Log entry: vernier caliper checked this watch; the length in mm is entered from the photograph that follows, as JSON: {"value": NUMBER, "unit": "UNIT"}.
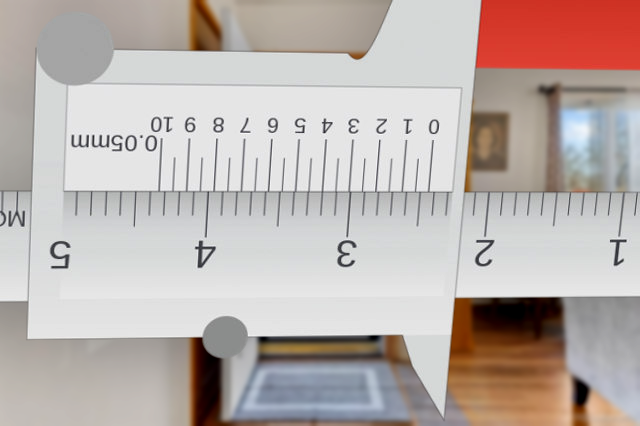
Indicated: {"value": 24.4, "unit": "mm"}
